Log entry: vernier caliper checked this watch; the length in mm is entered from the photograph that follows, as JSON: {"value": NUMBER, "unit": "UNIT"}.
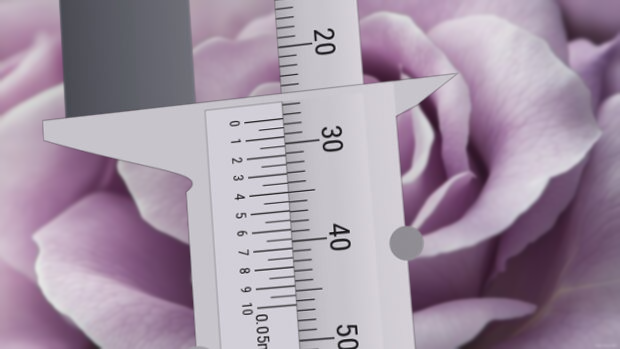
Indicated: {"value": 27.4, "unit": "mm"}
